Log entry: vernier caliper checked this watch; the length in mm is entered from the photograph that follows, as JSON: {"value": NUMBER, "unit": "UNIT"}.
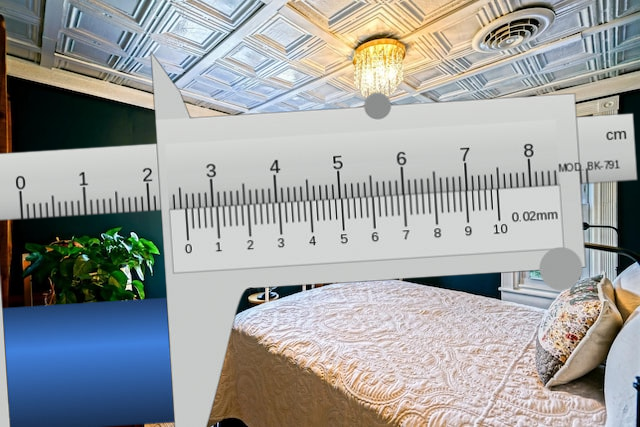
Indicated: {"value": 25.8, "unit": "mm"}
